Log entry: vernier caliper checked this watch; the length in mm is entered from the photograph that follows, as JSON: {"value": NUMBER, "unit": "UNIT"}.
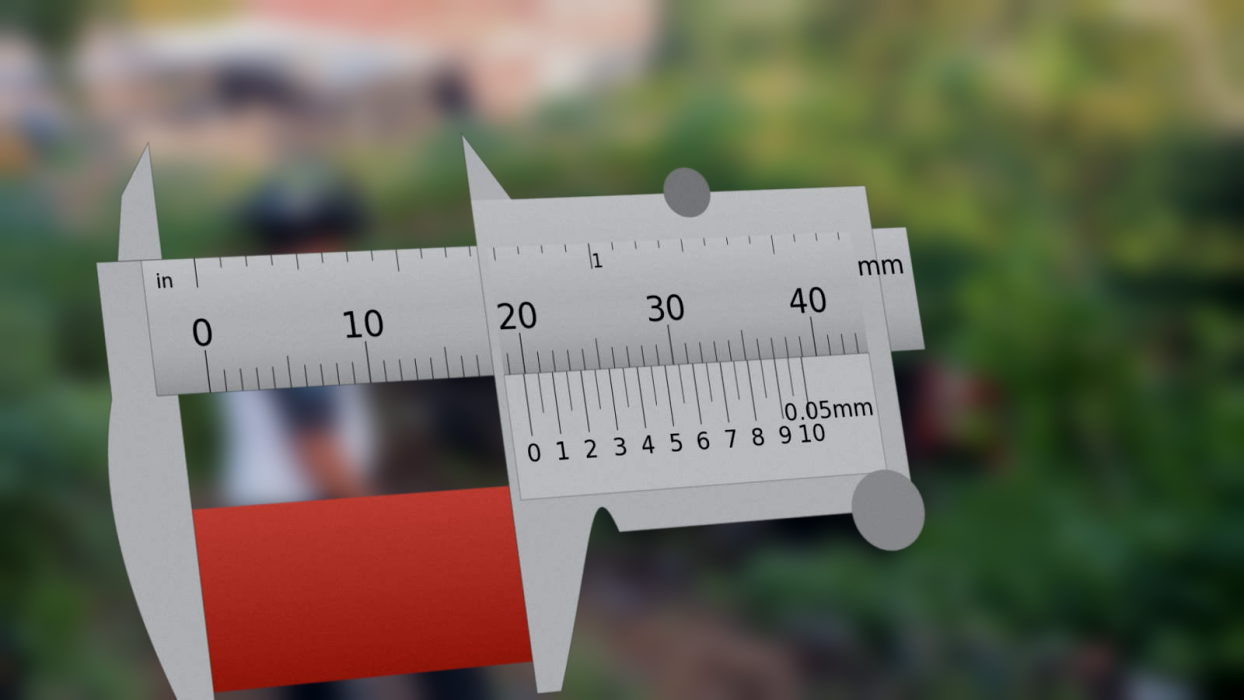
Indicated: {"value": 19.9, "unit": "mm"}
